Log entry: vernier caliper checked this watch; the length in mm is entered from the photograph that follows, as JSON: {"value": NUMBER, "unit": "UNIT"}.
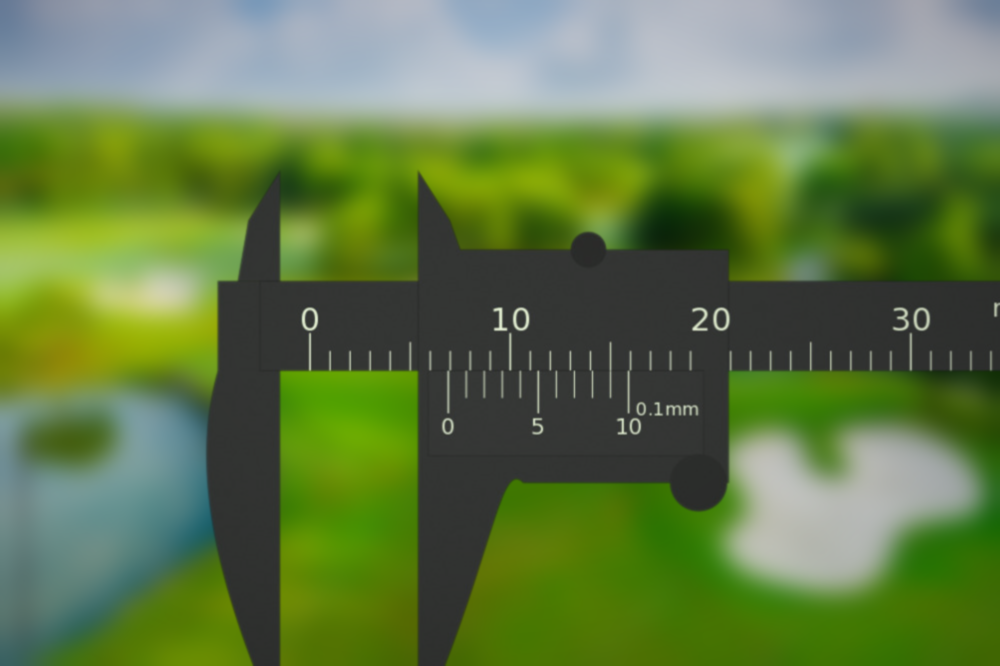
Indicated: {"value": 6.9, "unit": "mm"}
